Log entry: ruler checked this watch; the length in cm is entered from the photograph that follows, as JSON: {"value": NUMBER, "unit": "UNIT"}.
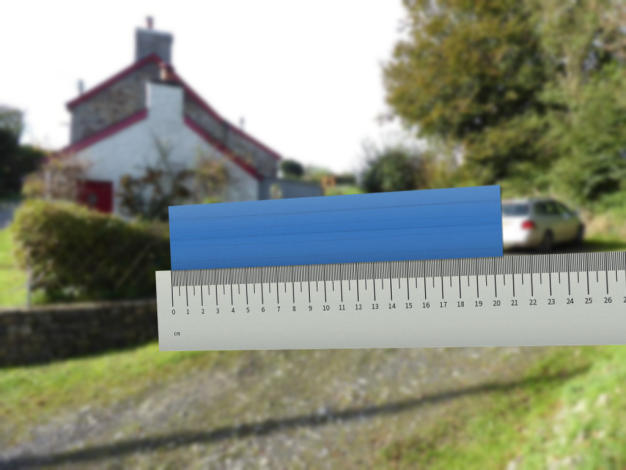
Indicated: {"value": 20.5, "unit": "cm"}
